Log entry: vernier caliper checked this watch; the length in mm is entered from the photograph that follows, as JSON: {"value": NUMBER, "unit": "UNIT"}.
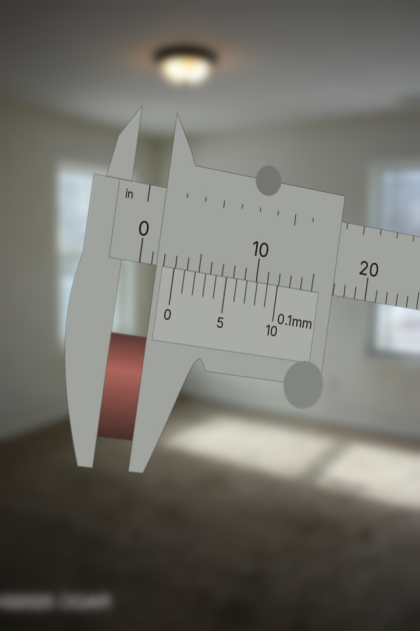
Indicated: {"value": 2.9, "unit": "mm"}
